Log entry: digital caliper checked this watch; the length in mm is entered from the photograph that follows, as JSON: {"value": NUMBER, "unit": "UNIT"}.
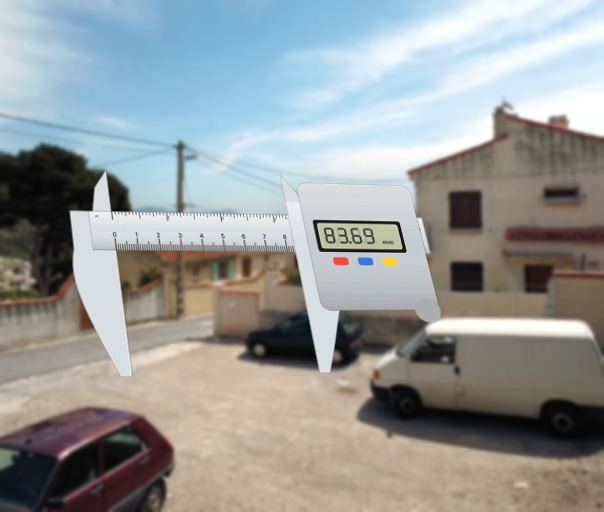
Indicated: {"value": 83.69, "unit": "mm"}
